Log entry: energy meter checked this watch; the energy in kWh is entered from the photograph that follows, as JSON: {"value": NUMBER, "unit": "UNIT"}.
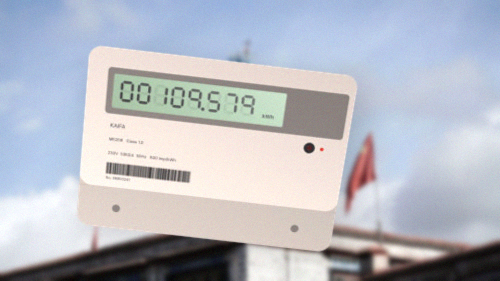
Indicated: {"value": 109.579, "unit": "kWh"}
